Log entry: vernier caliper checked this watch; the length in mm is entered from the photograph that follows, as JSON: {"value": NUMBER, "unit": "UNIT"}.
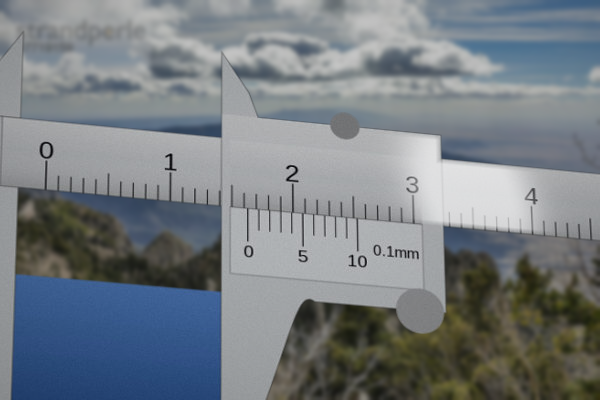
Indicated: {"value": 16.3, "unit": "mm"}
